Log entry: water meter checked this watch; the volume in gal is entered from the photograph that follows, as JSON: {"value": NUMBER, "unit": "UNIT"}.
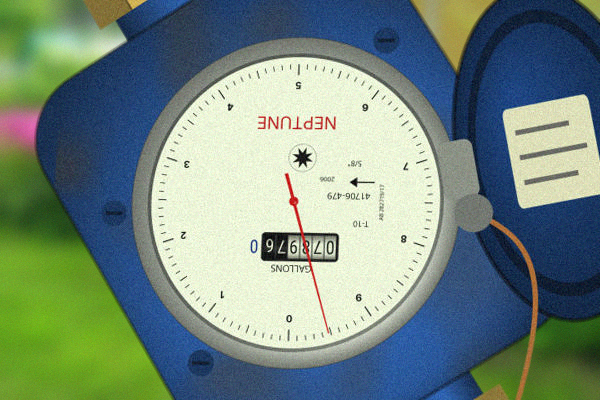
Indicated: {"value": 789759.5, "unit": "gal"}
